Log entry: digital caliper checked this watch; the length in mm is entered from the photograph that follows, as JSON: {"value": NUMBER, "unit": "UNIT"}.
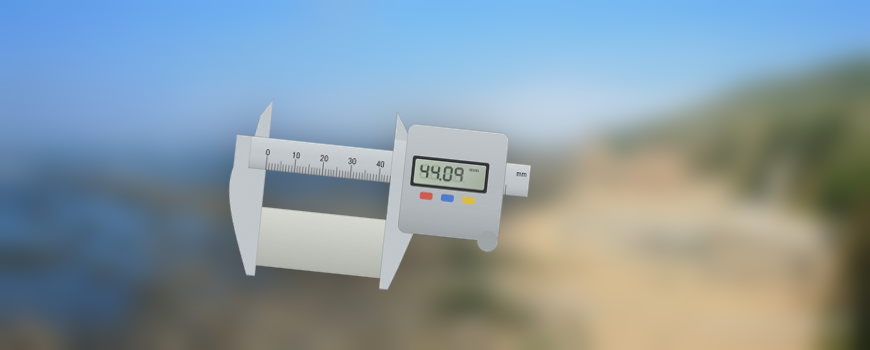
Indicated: {"value": 44.09, "unit": "mm"}
